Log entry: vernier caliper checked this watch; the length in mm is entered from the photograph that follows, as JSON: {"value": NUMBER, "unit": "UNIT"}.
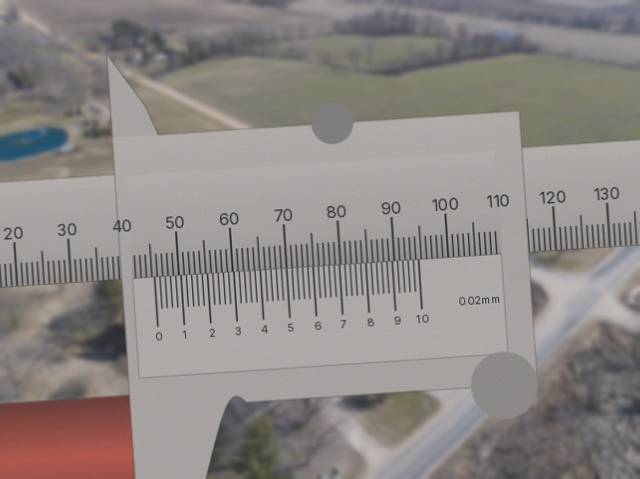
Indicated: {"value": 45.5, "unit": "mm"}
